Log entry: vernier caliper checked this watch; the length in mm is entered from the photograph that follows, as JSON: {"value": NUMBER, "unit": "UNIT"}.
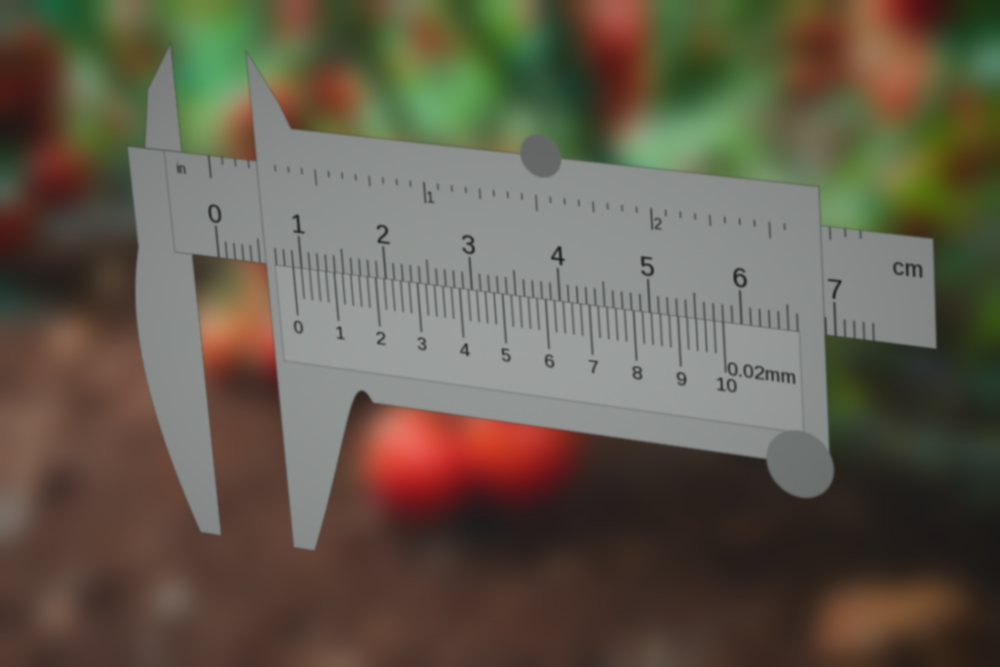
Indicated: {"value": 9.0, "unit": "mm"}
